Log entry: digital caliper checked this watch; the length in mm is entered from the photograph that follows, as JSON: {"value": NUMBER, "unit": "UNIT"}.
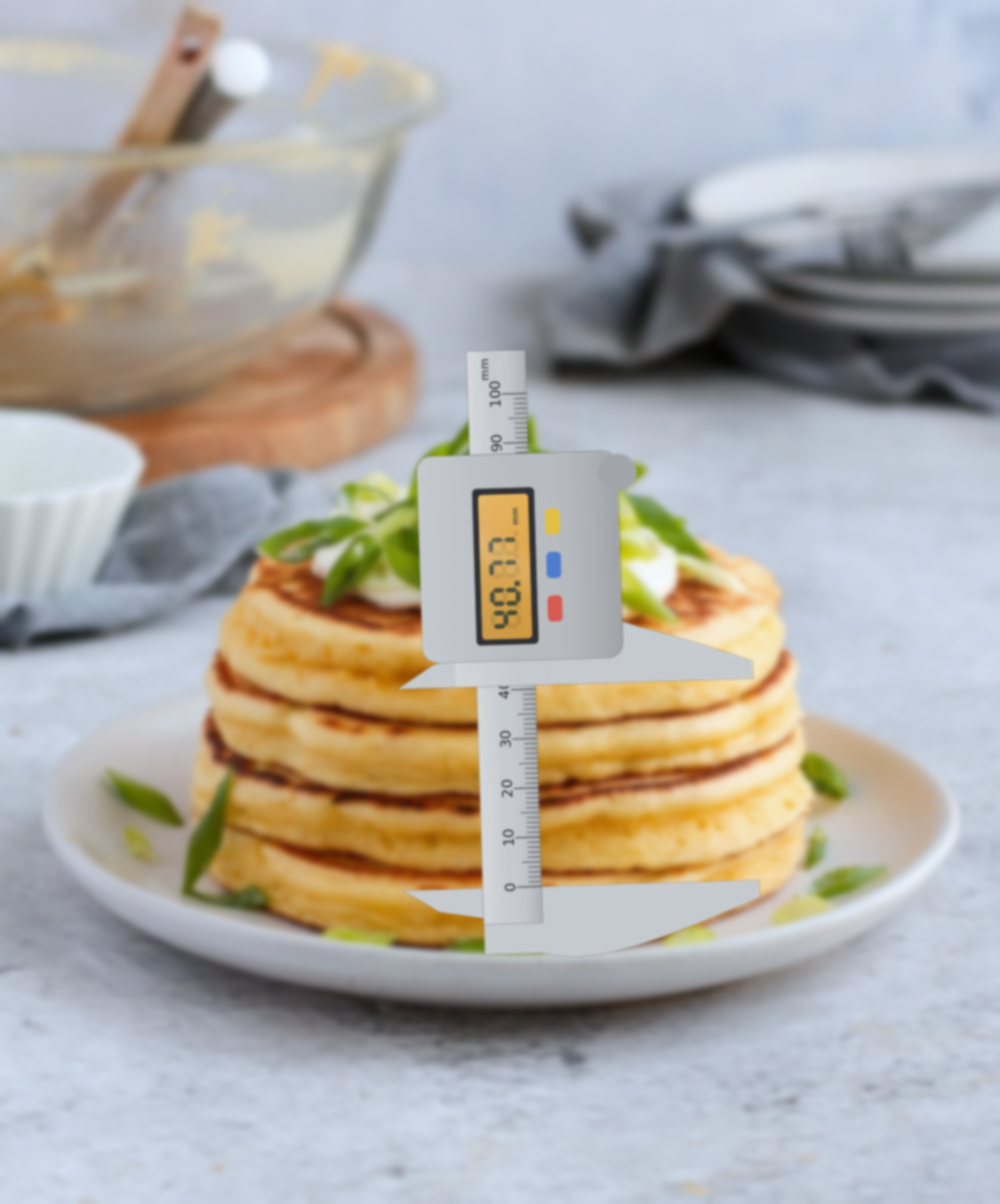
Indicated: {"value": 40.77, "unit": "mm"}
